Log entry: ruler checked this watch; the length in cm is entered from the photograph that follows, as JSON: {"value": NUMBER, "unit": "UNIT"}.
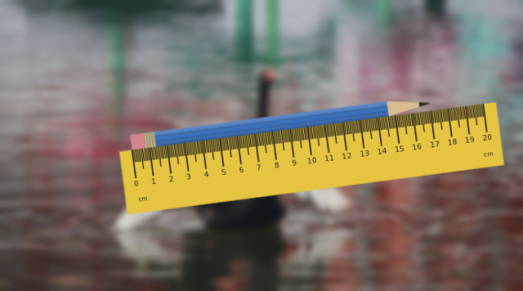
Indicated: {"value": 17, "unit": "cm"}
